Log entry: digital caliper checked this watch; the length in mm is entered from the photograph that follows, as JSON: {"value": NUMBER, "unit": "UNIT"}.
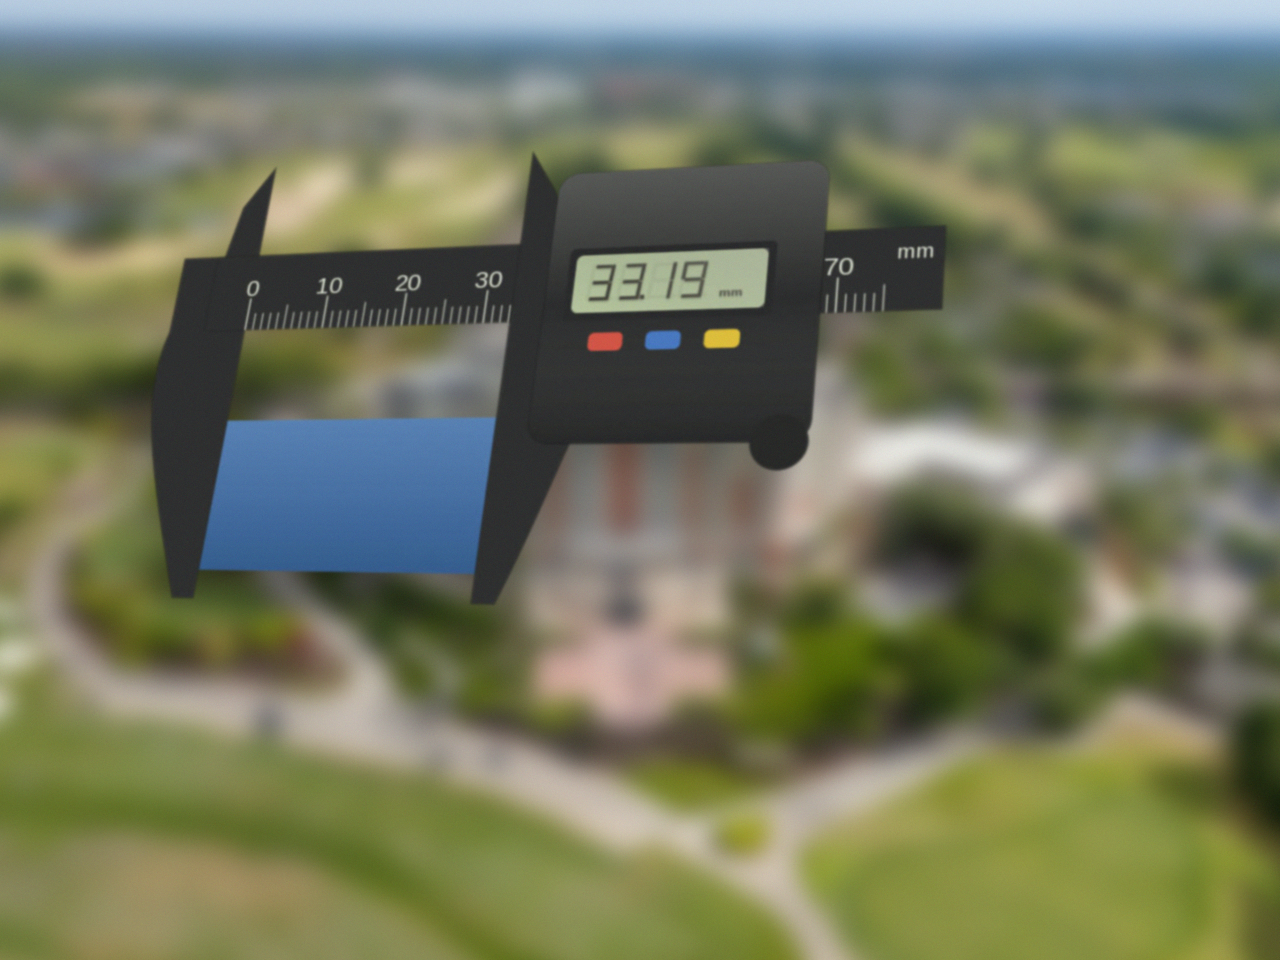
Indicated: {"value": 33.19, "unit": "mm"}
